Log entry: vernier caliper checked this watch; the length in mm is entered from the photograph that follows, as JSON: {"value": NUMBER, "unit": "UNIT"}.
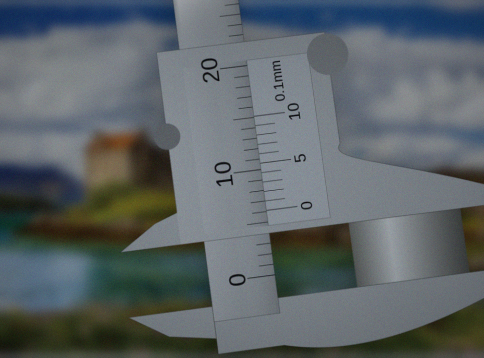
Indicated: {"value": 6.1, "unit": "mm"}
